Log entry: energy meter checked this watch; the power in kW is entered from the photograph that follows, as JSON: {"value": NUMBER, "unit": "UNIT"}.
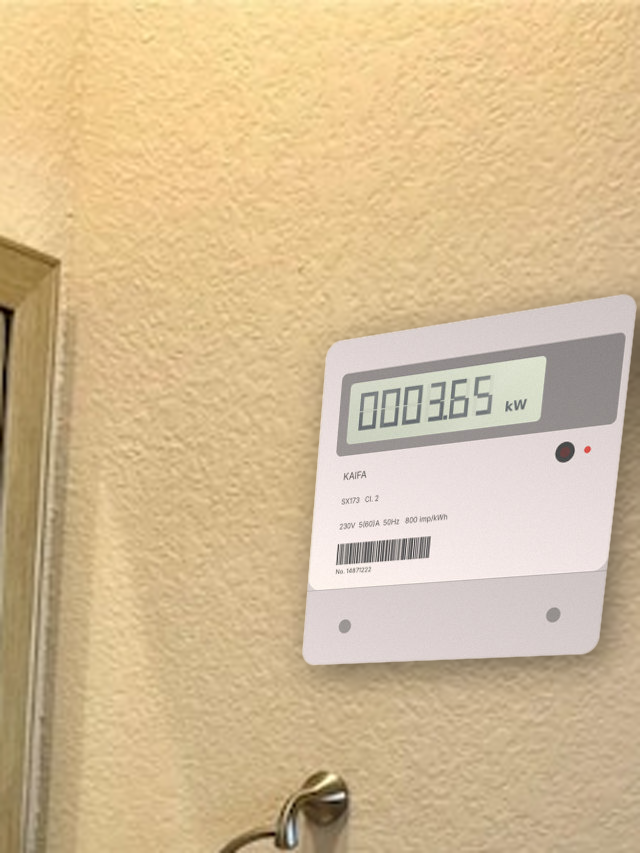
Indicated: {"value": 3.65, "unit": "kW"}
